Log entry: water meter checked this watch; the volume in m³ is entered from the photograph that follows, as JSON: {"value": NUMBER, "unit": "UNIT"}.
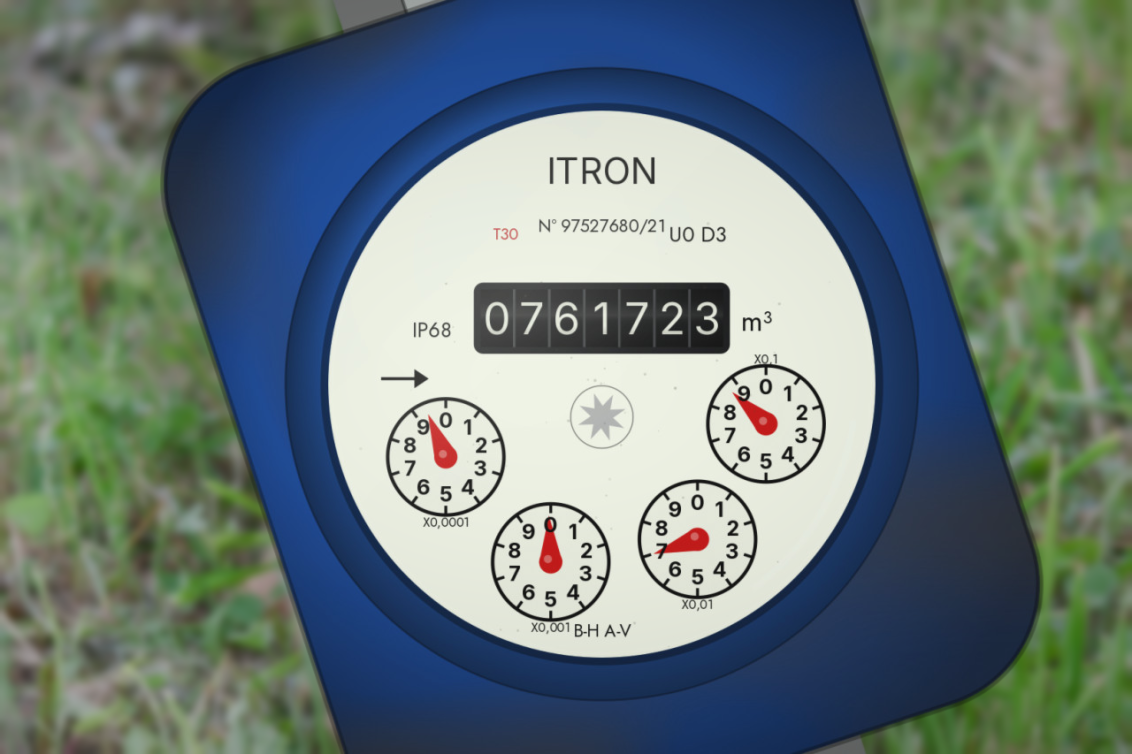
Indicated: {"value": 761723.8699, "unit": "m³"}
